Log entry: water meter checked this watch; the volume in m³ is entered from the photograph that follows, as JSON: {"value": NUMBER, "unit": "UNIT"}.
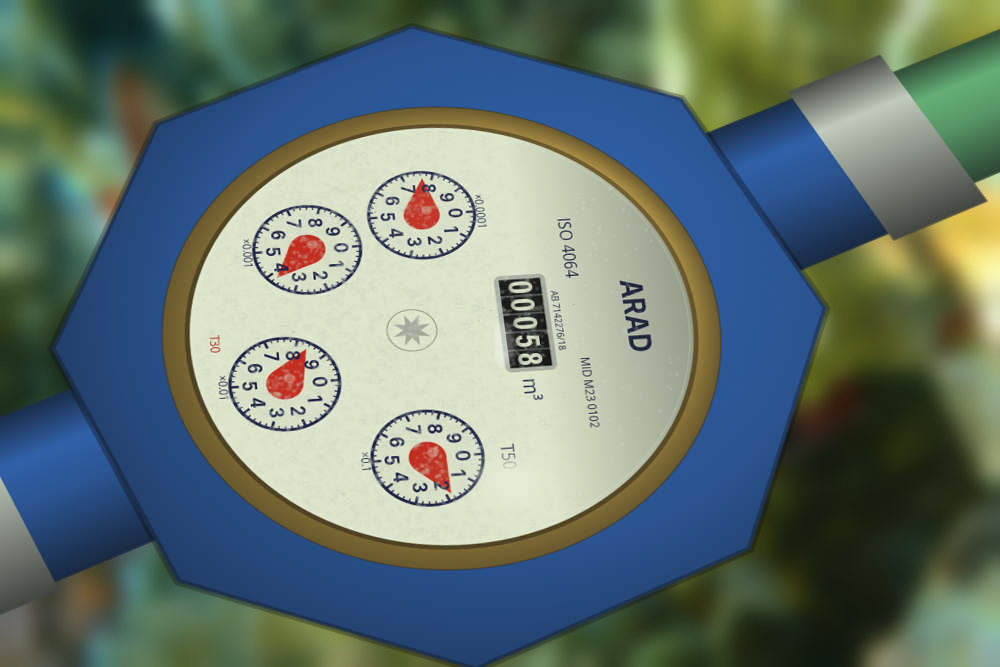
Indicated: {"value": 58.1837, "unit": "m³"}
